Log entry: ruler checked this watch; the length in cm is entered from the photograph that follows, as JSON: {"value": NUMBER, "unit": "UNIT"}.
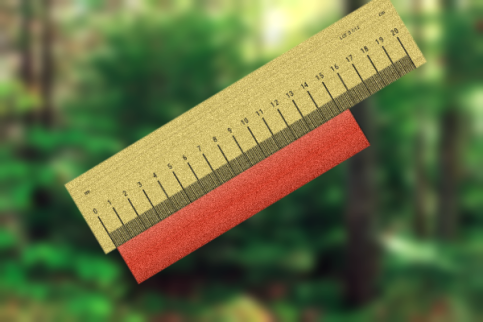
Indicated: {"value": 15.5, "unit": "cm"}
